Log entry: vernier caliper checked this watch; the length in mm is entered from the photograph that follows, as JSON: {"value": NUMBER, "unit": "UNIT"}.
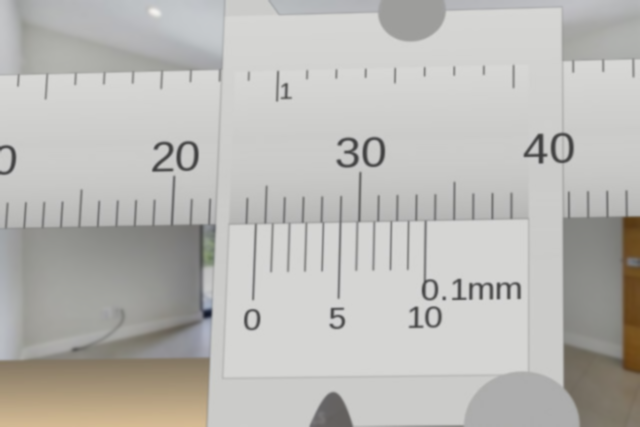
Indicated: {"value": 24.5, "unit": "mm"}
